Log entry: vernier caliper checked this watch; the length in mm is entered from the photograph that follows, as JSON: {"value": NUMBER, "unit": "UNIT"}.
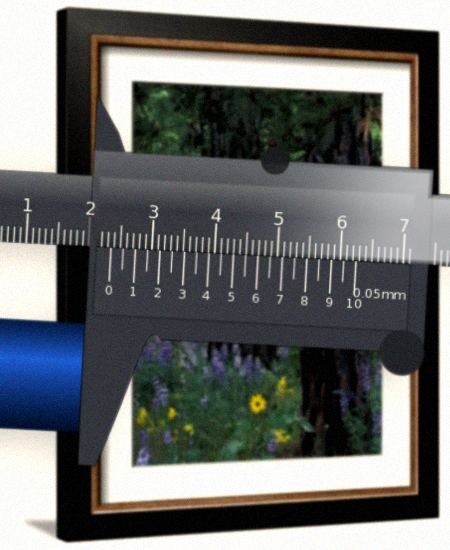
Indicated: {"value": 23.5, "unit": "mm"}
